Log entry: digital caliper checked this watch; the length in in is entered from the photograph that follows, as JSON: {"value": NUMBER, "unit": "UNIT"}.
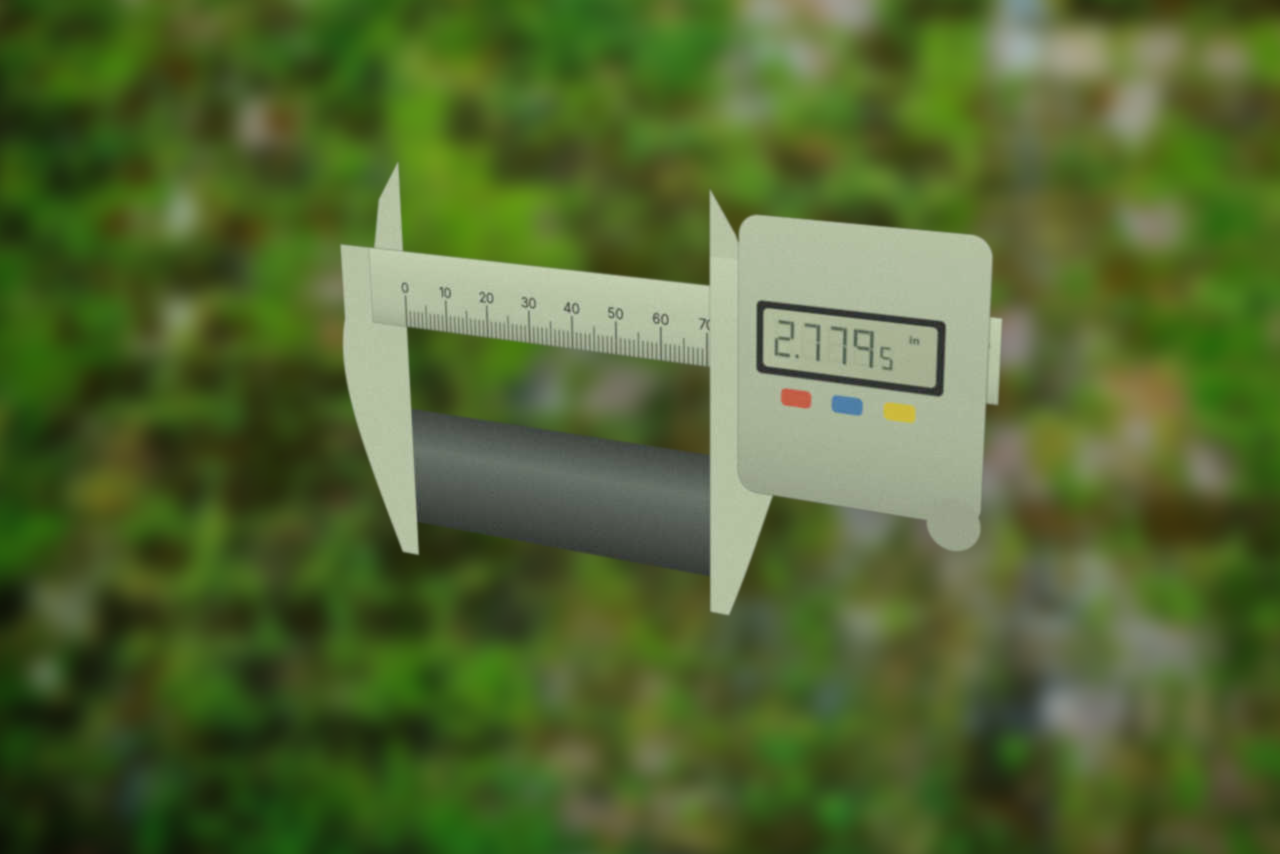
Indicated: {"value": 2.7795, "unit": "in"}
